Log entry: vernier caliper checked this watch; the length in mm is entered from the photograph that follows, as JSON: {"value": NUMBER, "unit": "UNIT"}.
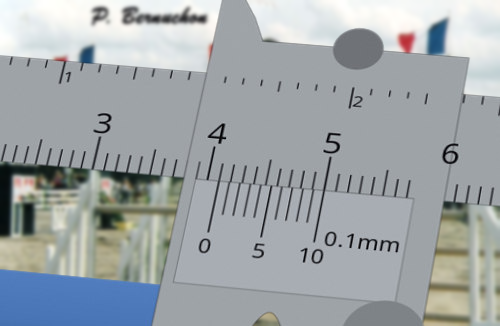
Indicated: {"value": 41.0, "unit": "mm"}
